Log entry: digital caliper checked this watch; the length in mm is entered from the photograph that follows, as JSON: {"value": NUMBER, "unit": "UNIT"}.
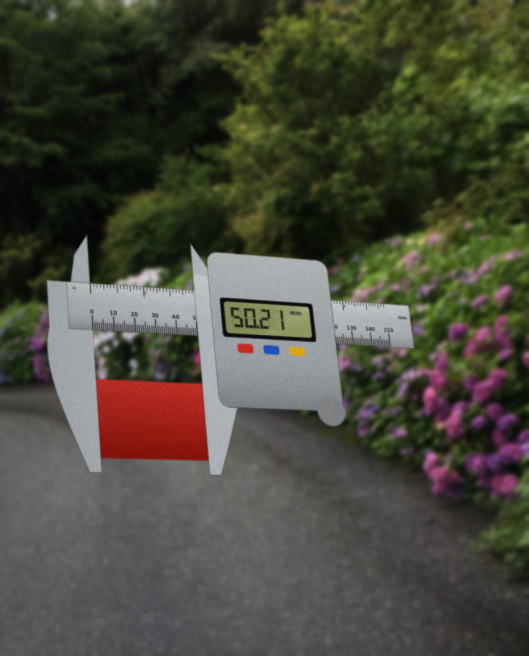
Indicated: {"value": 50.21, "unit": "mm"}
